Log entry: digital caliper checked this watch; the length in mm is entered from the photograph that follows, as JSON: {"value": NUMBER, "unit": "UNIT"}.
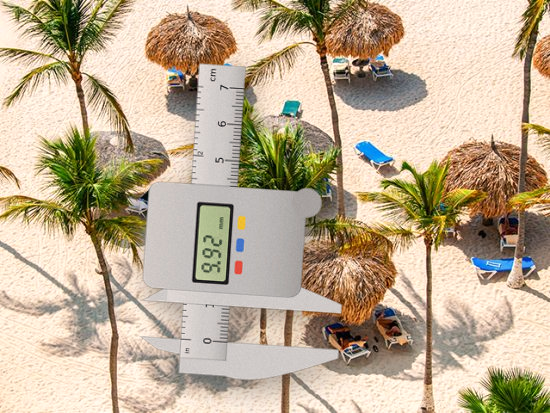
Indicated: {"value": 9.92, "unit": "mm"}
